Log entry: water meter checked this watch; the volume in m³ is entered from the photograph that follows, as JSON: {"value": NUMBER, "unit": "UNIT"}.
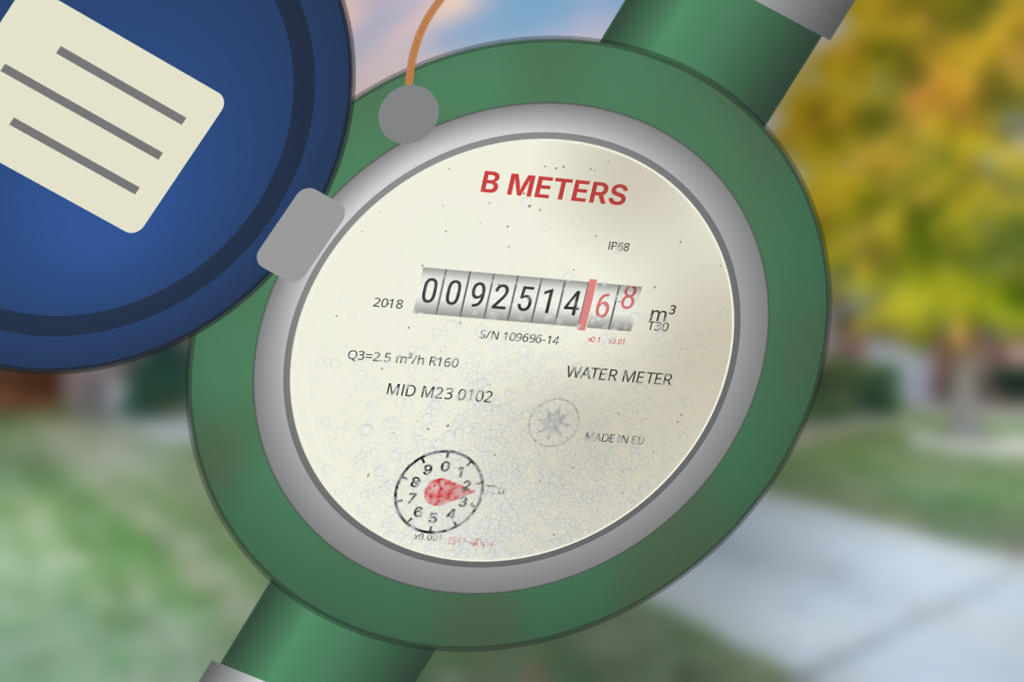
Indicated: {"value": 92514.682, "unit": "m³"}
